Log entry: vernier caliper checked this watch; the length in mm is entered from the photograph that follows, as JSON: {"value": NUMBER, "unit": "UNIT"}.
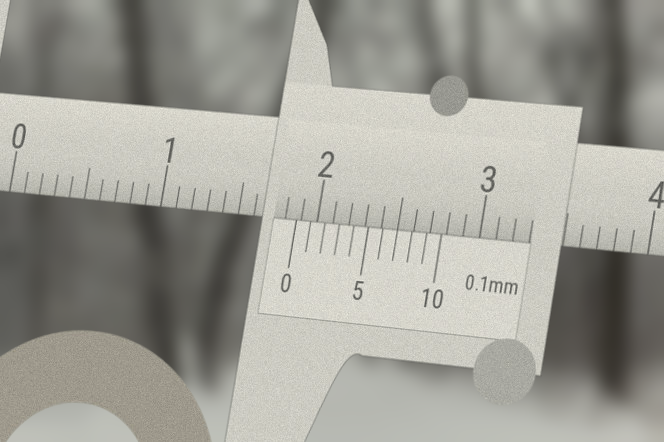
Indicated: {"value": 18.7, "unit": "mm"}
